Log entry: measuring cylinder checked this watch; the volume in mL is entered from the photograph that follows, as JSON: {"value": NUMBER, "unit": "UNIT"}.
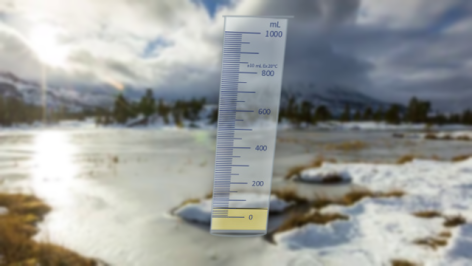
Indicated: {"value": 50, "unit": "mL"}
